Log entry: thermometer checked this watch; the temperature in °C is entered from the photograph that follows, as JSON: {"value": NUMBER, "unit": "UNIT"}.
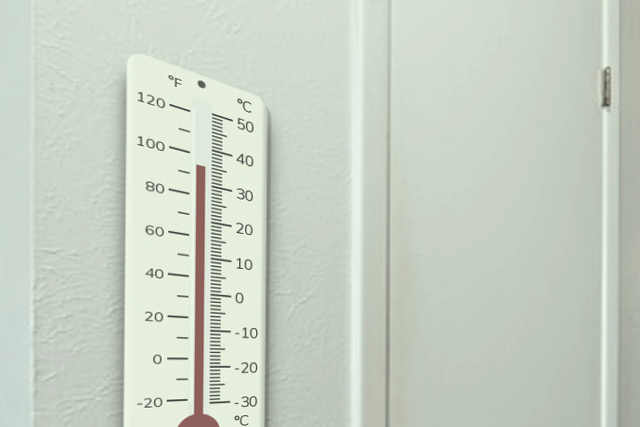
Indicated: {"value": 35, "unit": "°C"}
